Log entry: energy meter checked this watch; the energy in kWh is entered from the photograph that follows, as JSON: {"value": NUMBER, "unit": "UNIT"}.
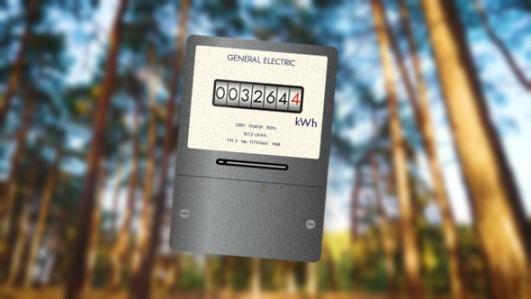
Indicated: {"value": 3264.4, "unit": "kWh"}
